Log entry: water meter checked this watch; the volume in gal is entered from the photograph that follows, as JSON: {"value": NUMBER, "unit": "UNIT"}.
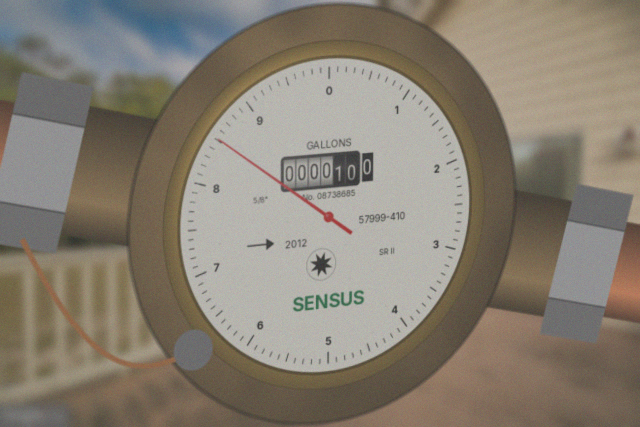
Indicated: {"value": 98.5, "unit": "gal"}
